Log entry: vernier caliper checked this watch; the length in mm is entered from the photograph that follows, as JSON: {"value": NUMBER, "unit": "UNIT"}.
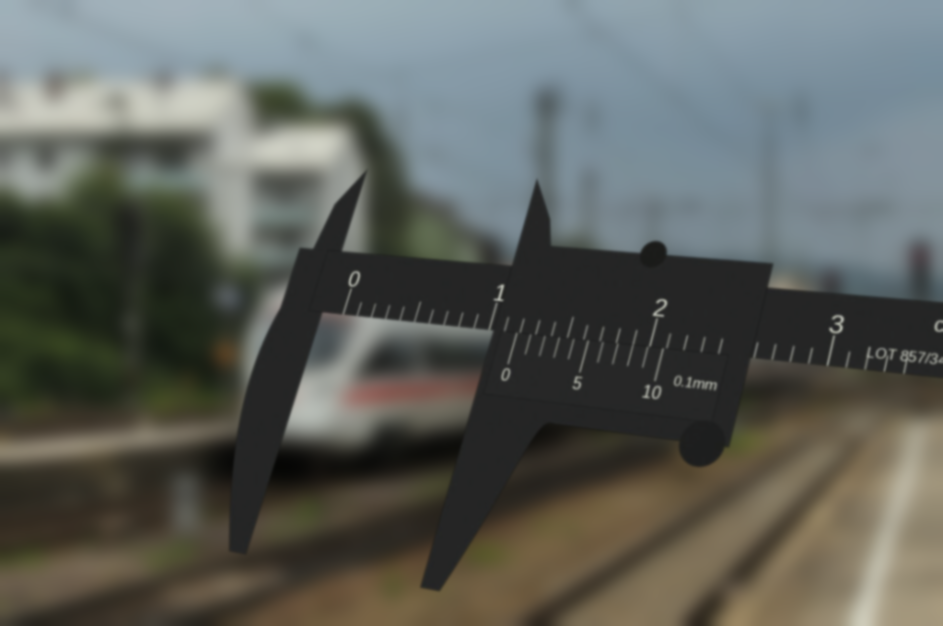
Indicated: {"value": 11.8, "unit": "mm"}
